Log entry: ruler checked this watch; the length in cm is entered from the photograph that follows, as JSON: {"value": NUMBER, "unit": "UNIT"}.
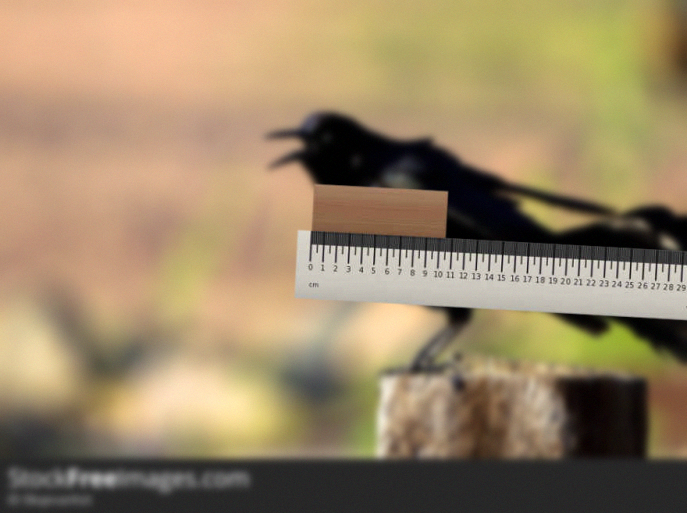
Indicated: {"value": 10.5, "unit": "cm"}
